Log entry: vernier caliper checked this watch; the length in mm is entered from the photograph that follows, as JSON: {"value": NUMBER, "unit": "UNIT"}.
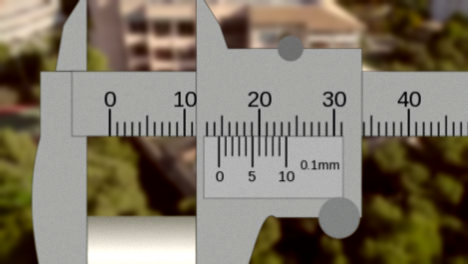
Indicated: {"value": 14.6, "unit": "mm"}
